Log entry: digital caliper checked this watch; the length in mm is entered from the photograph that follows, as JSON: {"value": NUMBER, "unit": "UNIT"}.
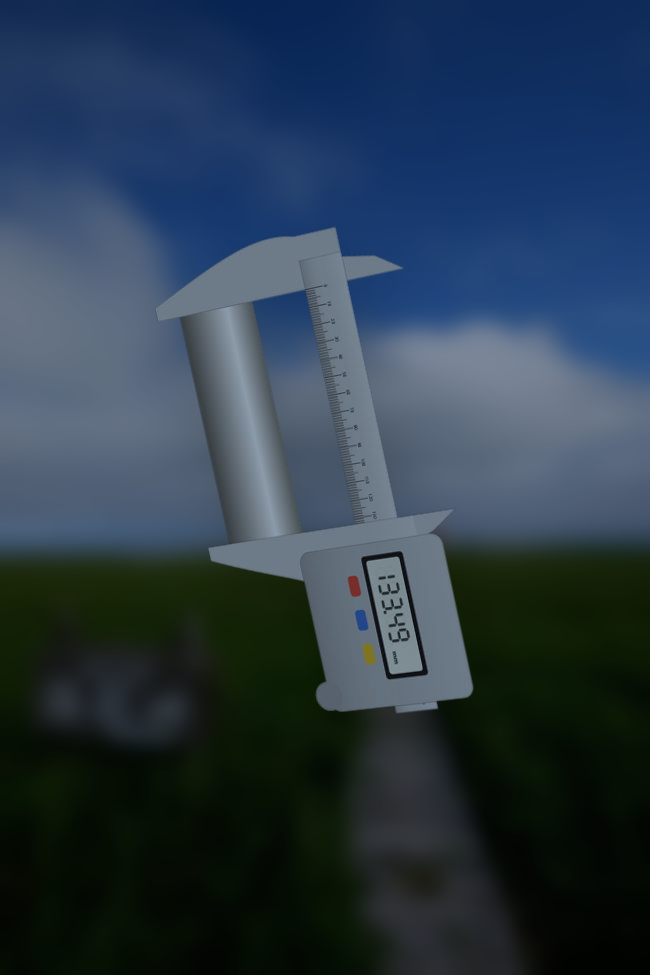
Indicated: {"value": 133.49, "unit": "mm"}
